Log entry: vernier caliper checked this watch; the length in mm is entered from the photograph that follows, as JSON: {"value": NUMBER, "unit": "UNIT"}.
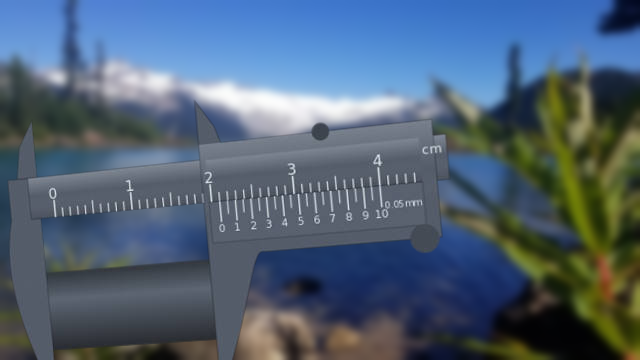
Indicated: {"value": 21.0, "unit": "mm"}
